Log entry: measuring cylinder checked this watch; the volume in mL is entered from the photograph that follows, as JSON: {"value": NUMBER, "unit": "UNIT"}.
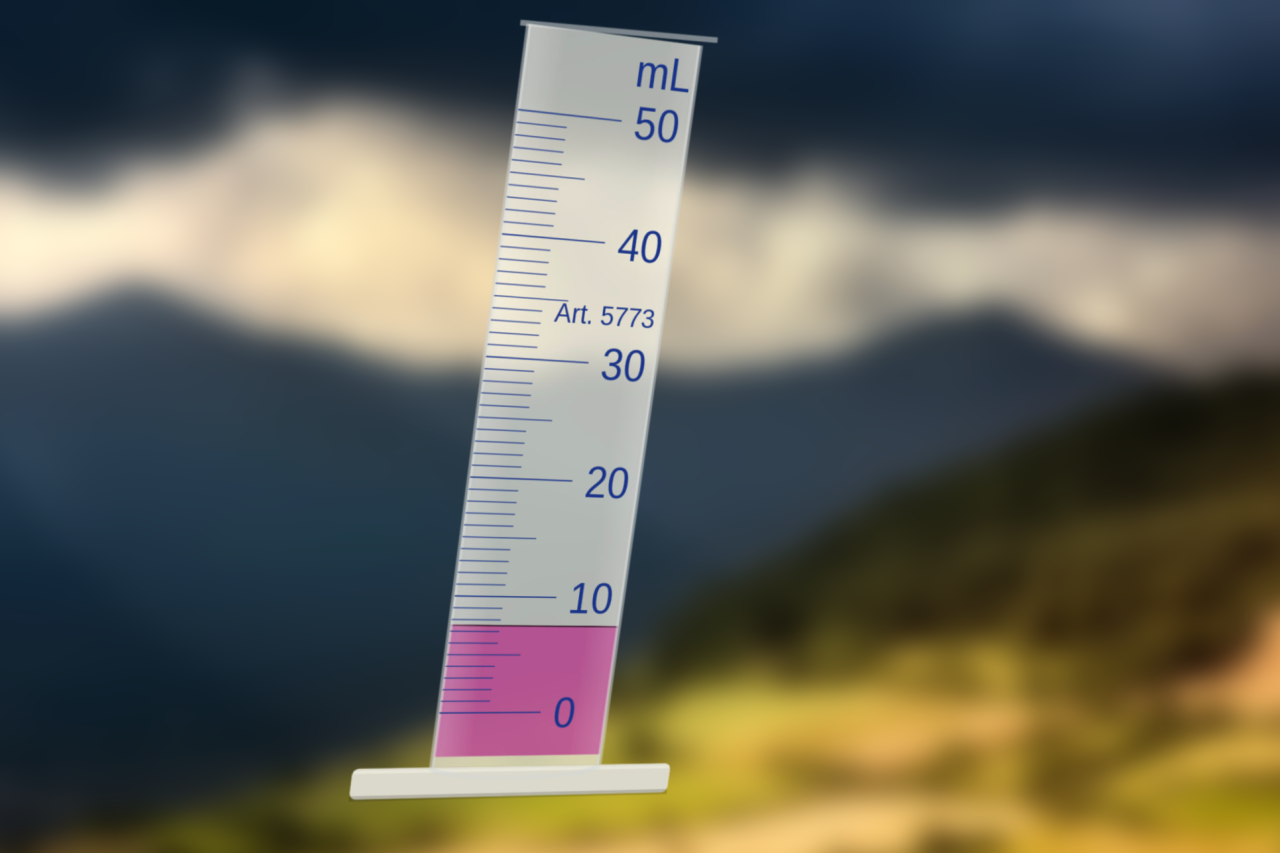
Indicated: {"value": 7.5, "unit": "mL"}
